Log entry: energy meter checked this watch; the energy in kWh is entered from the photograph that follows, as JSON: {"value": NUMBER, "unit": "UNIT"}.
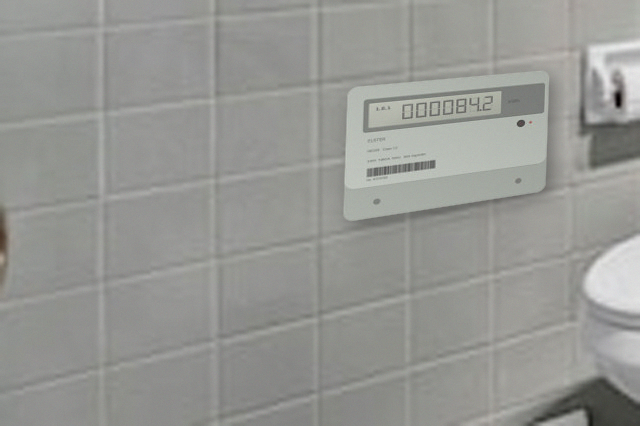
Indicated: {"value": 84.2, "unit": "kWh"}
